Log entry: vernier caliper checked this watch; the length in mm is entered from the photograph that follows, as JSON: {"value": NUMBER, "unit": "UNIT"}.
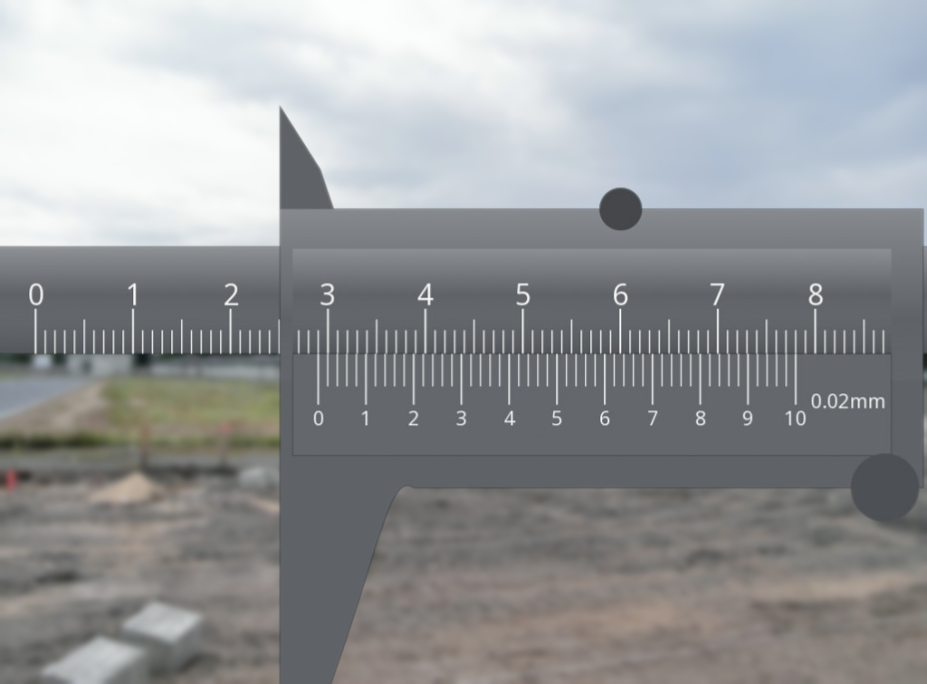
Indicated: {"value": 29.0, "unit": "mm"}
